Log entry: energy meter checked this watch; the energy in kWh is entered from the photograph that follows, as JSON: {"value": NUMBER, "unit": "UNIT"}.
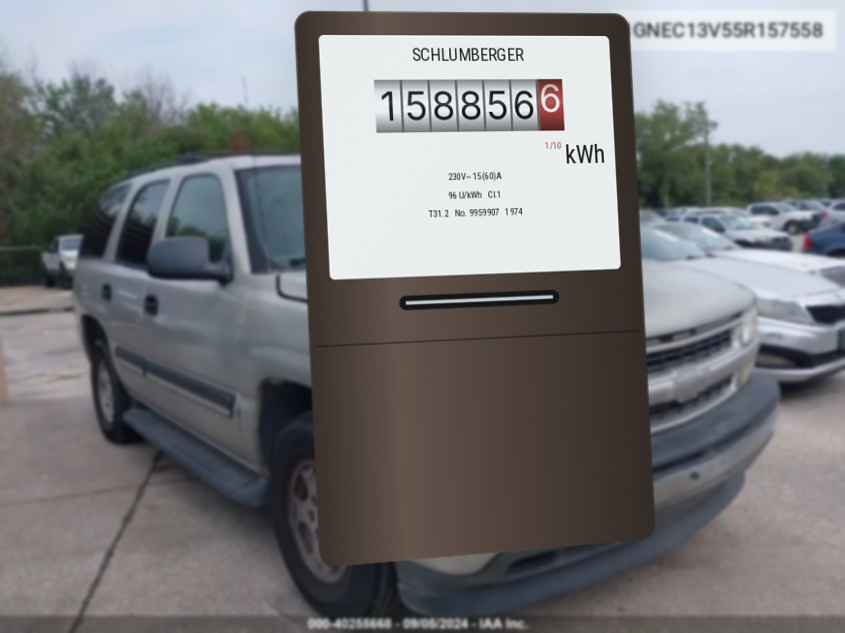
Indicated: {"value": 158856.6, "unit": "kWh"}
